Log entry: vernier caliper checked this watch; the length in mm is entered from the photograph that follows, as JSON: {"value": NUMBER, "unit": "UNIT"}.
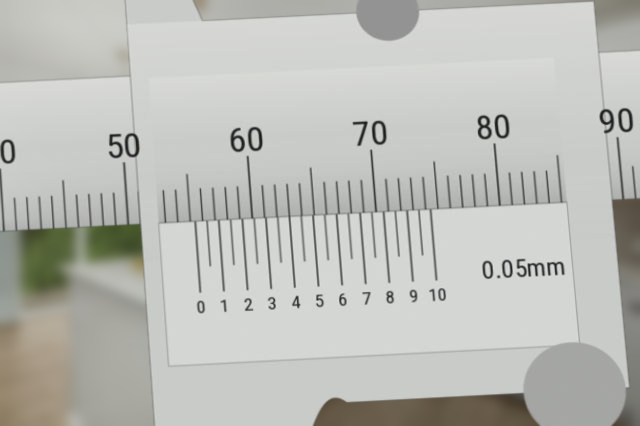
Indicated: {"value": 55.4, "unit": "mm"}
